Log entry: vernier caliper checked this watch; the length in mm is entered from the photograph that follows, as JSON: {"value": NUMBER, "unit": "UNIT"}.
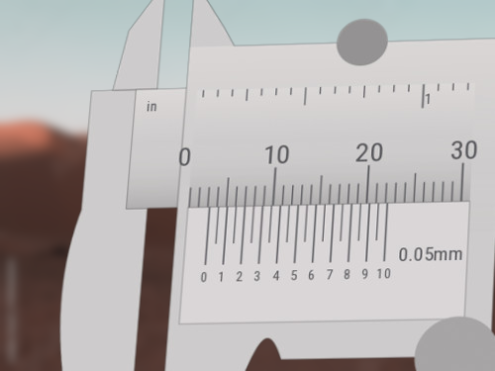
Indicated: {"value": 3.2, "unit": "mm"}
